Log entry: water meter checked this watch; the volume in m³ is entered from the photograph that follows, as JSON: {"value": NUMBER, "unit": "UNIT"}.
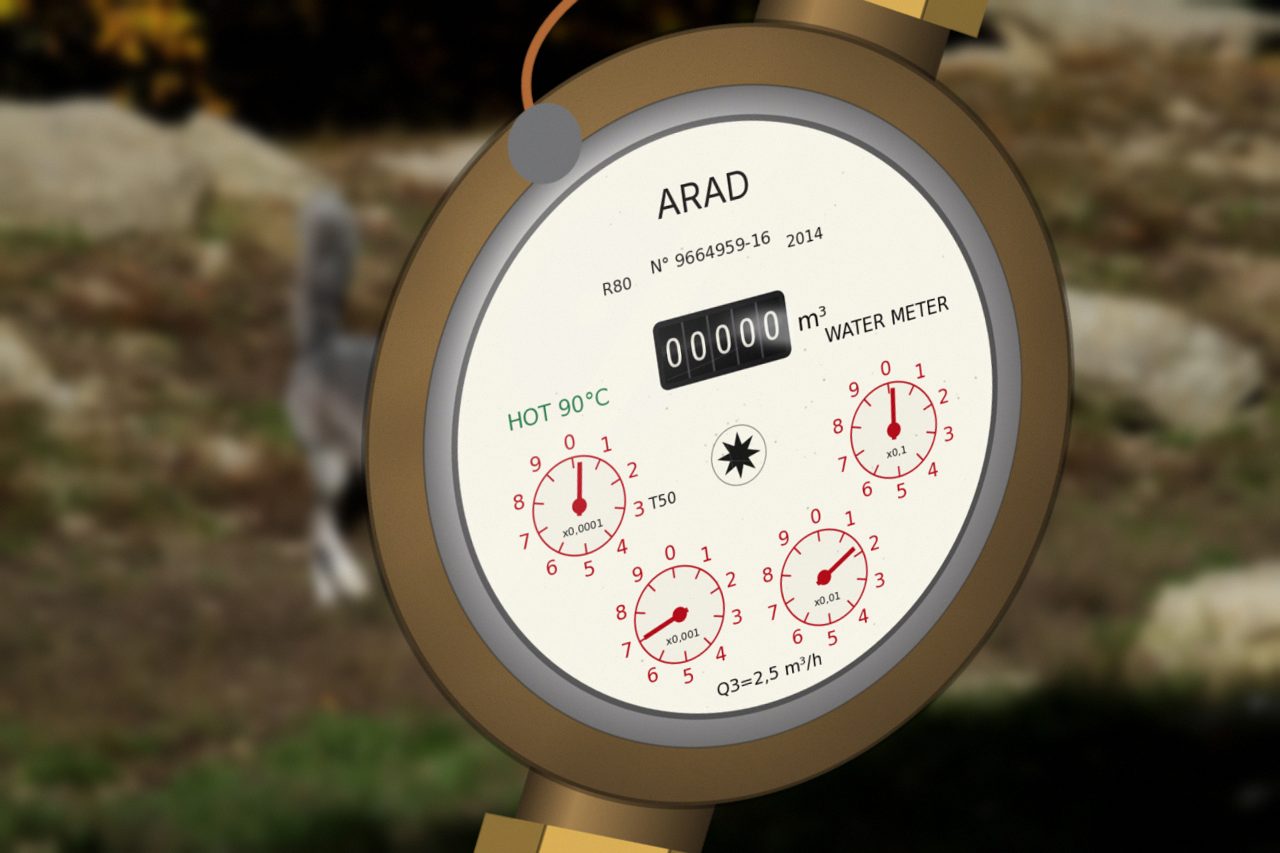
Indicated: {"value": 0.0170, "unit": "m³"}
